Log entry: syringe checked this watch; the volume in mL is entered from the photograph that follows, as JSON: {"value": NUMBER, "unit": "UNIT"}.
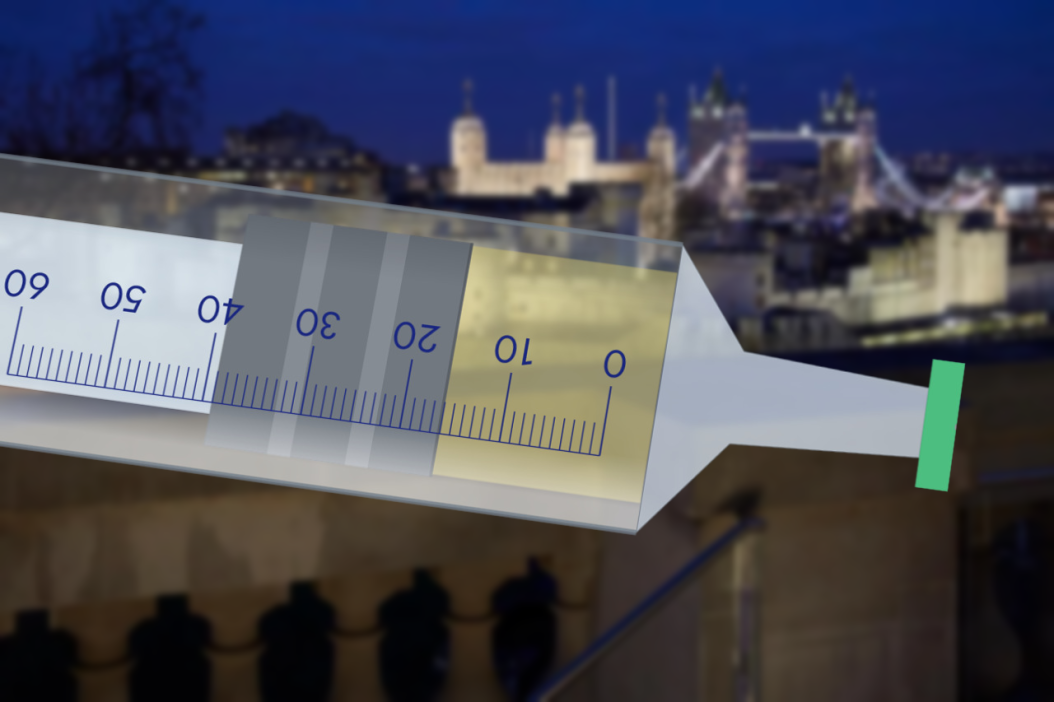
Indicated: {"value": 16, "unit": "mL"}
